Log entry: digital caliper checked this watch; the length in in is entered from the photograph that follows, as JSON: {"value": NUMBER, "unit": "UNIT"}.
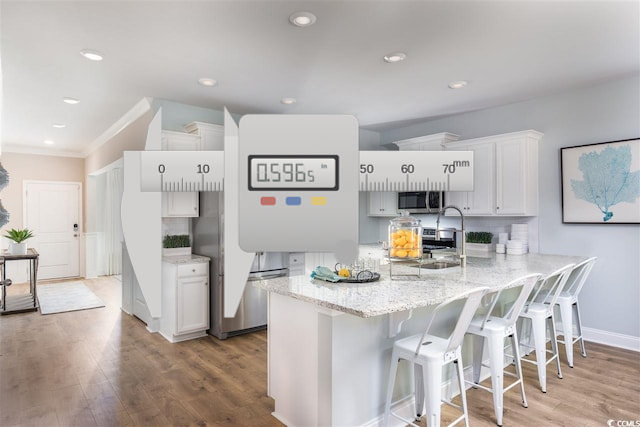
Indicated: {"value": 0.5965, "unit": "in"}
